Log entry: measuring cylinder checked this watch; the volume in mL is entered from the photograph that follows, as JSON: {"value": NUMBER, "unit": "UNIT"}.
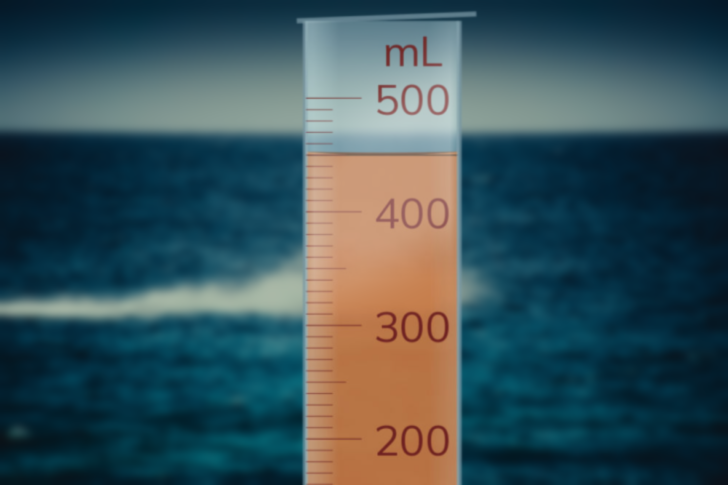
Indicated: {"value": 450, "unit": "mL"}
